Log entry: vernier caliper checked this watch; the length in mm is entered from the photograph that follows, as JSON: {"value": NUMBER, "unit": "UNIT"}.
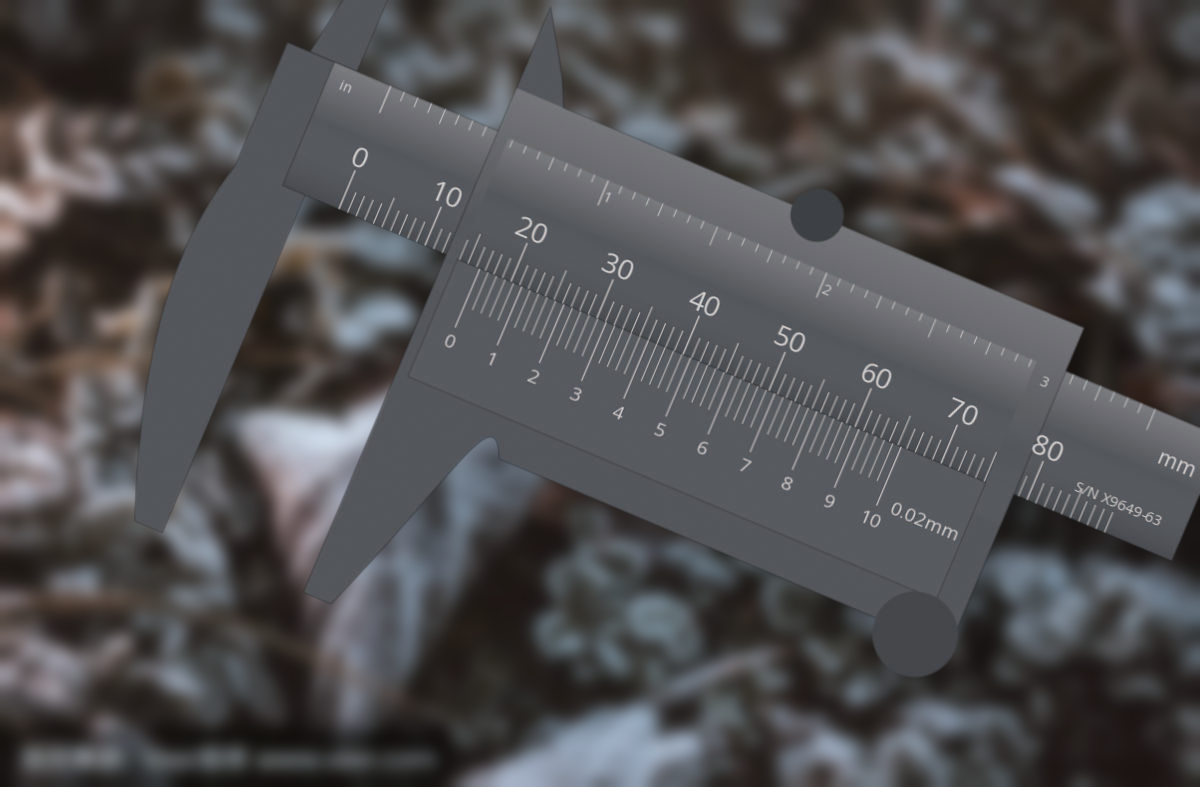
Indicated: {"value": 16.4, "unit": "mm"}
